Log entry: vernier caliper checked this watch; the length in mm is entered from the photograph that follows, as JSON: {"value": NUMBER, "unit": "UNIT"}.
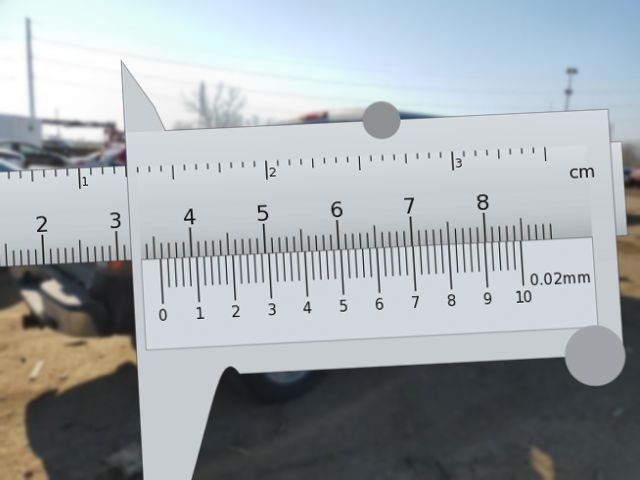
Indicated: {"value": 35.8, "unit": "mm"}
